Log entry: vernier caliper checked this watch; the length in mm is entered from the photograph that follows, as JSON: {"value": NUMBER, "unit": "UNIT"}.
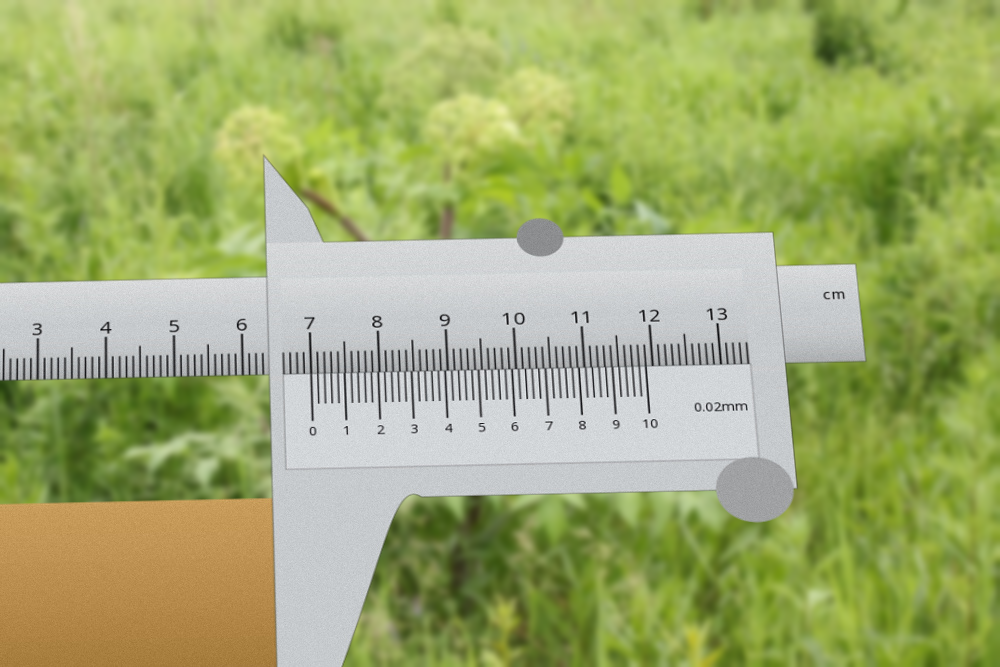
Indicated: {"value": 70.0, "unit": "mm"}
